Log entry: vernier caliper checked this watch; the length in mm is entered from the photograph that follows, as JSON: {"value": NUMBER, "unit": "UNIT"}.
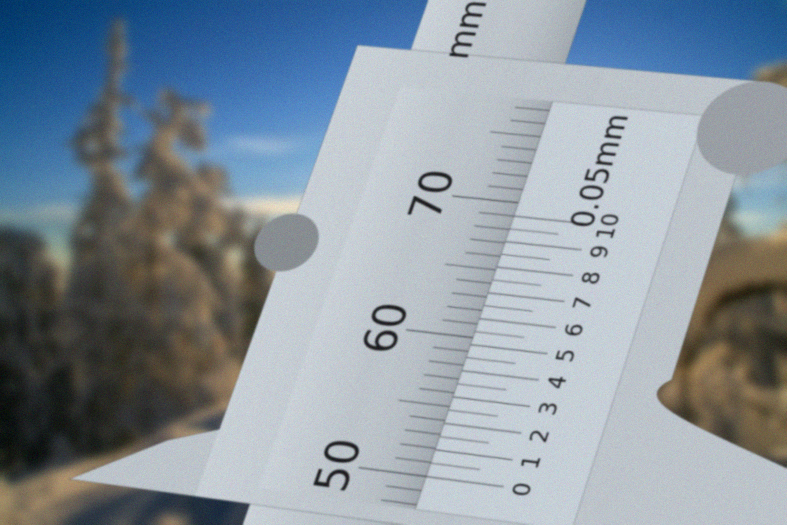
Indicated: {"value": 50.0, "unit": "mm"}
